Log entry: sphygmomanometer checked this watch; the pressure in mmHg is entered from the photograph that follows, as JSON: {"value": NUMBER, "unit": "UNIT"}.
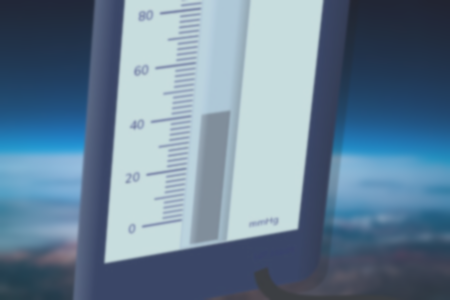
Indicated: {"value": 40, "unit": "mmHg"}
